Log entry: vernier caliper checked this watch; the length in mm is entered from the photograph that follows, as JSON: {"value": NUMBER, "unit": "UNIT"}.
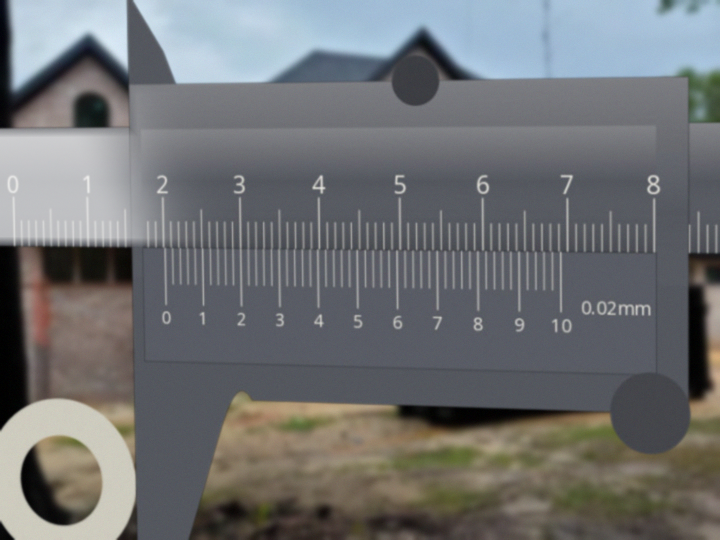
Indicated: {"value": 20.2, "unit": "mm"}
